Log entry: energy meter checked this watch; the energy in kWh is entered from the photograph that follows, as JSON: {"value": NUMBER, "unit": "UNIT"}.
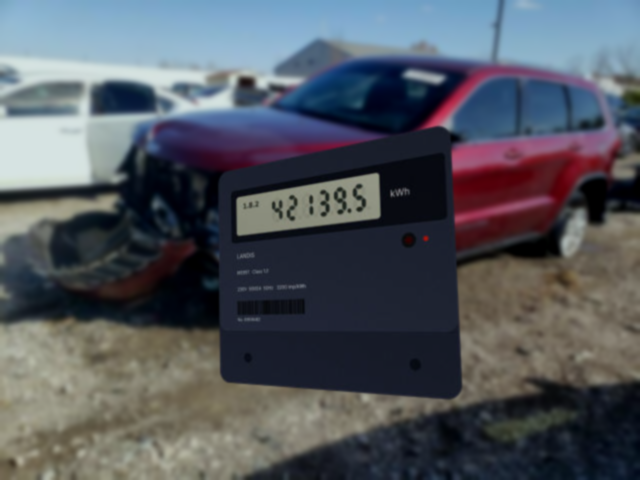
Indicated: {"value": 42139.5, "unit": "kWh"}
